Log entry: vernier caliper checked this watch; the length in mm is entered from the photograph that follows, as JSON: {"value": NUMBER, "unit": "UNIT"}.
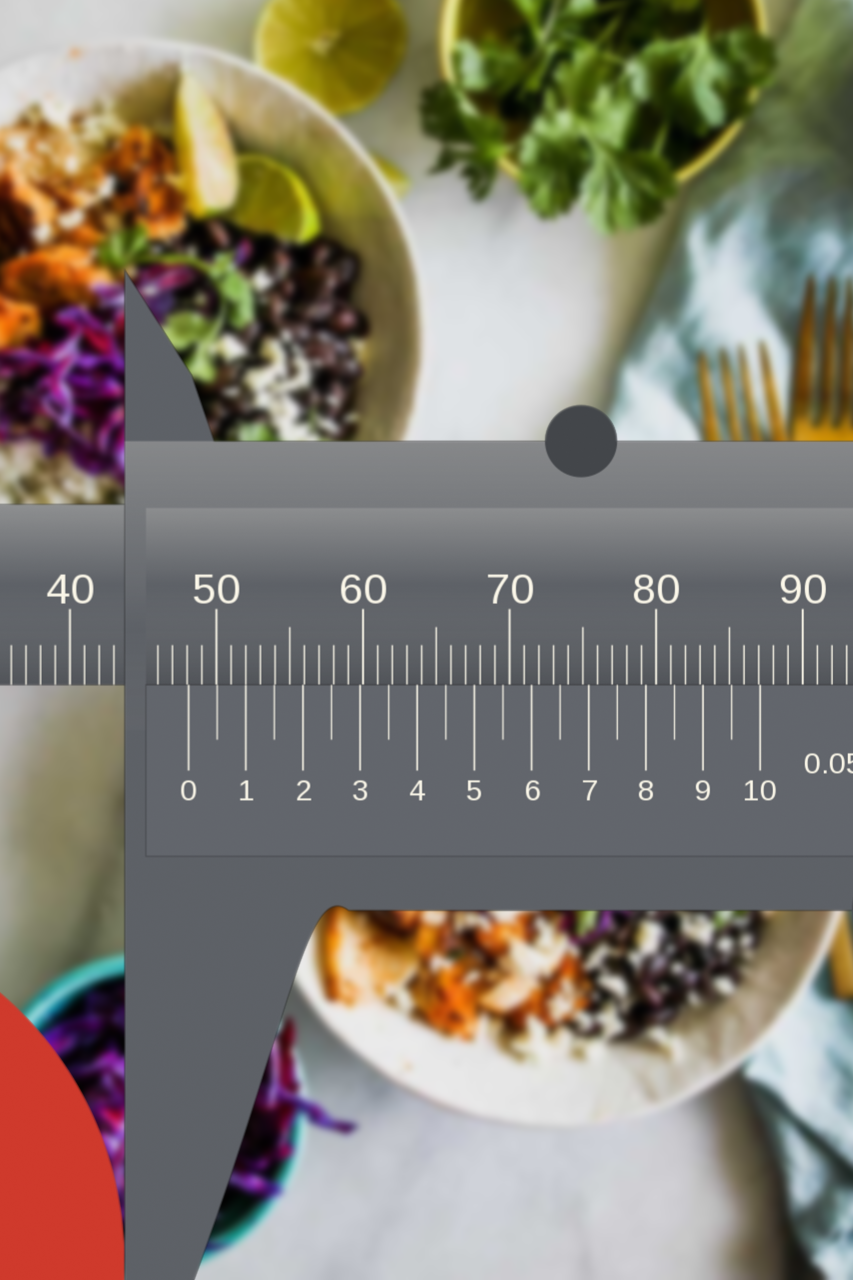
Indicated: {"value": 48.1, "unit": "mm"}
